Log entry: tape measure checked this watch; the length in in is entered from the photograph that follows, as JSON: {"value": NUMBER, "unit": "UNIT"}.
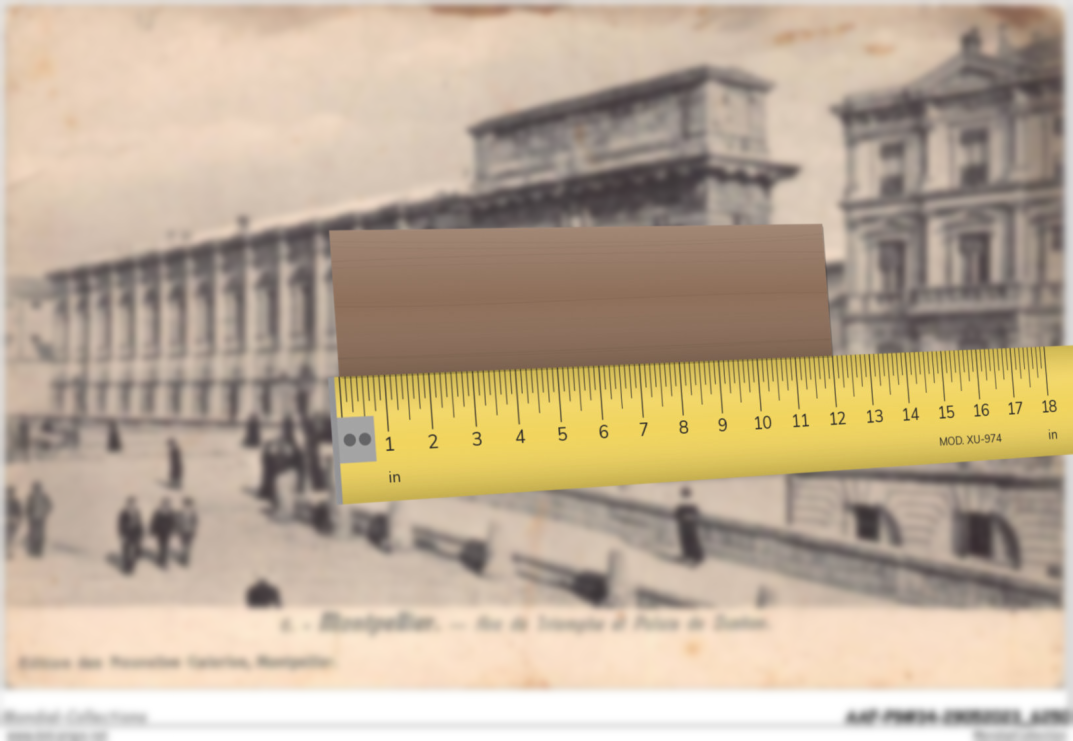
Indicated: {"value": 12, "unit": "in"}
